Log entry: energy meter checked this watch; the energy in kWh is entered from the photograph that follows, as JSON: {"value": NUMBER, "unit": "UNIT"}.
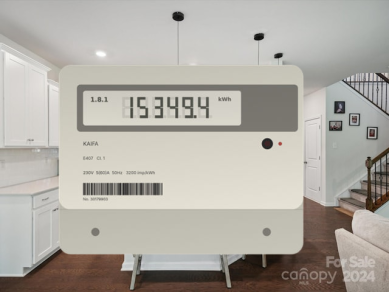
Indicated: {"value": 15349.4, "unit": "kWh"}
